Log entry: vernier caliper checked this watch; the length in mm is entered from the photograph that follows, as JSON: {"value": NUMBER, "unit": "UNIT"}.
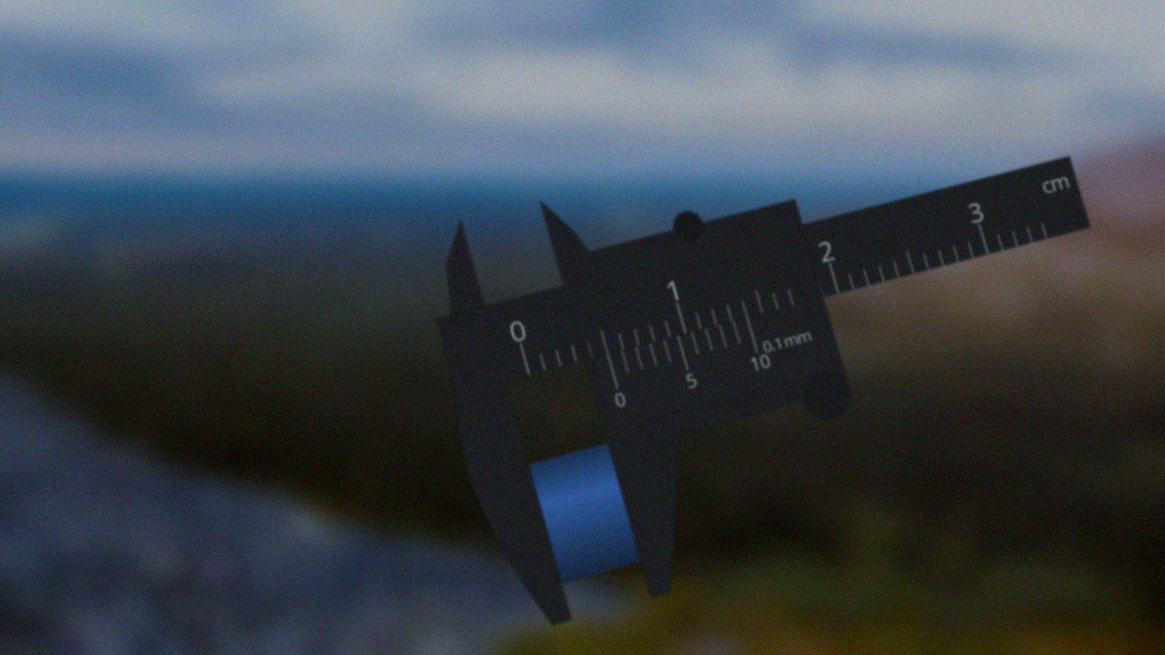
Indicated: {"value": 5.0, "unit": "mm"}
